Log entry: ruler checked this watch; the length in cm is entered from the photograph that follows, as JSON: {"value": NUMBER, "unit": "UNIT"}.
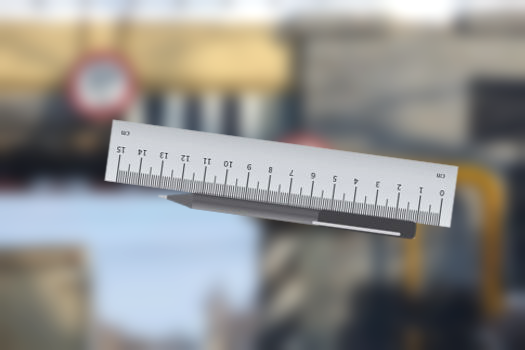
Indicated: {"value": 12, "unit": "cm"}
